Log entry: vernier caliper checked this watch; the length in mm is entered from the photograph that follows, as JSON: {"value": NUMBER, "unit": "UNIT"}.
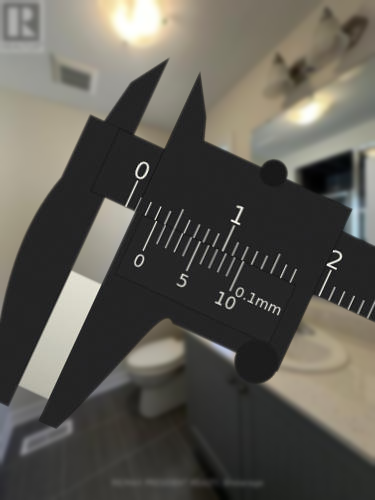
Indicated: {"value": 3.2, "unit": "mm"}
